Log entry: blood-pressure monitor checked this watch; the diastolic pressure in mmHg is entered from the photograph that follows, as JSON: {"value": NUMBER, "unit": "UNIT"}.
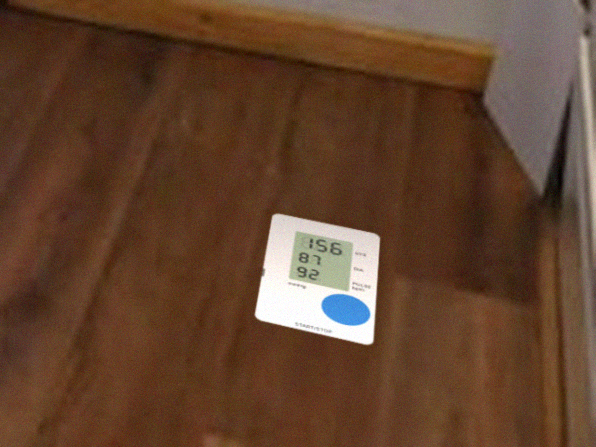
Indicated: {"value": 87, "unit": "mmHg"}
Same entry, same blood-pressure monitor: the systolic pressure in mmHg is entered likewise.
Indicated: {"value": 156, "unit": "mmHg"}
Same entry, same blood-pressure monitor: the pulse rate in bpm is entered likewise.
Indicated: {"value": 92, "unit": "bpm"}
